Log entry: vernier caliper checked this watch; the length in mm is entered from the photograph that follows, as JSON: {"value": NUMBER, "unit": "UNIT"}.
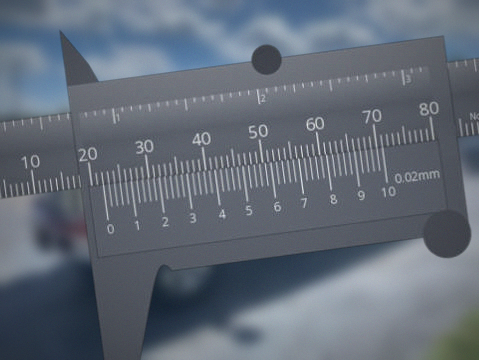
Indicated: {"value": 22.0, "unit": "mm"}
